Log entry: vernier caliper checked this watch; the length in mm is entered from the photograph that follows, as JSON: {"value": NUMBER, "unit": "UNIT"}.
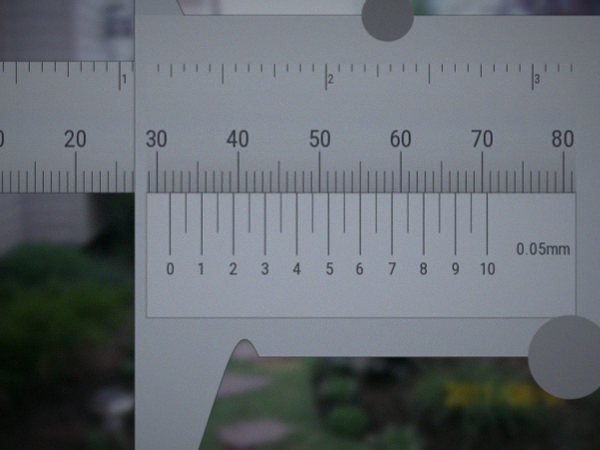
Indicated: {"value": 31.6, "unit": "mm"}
